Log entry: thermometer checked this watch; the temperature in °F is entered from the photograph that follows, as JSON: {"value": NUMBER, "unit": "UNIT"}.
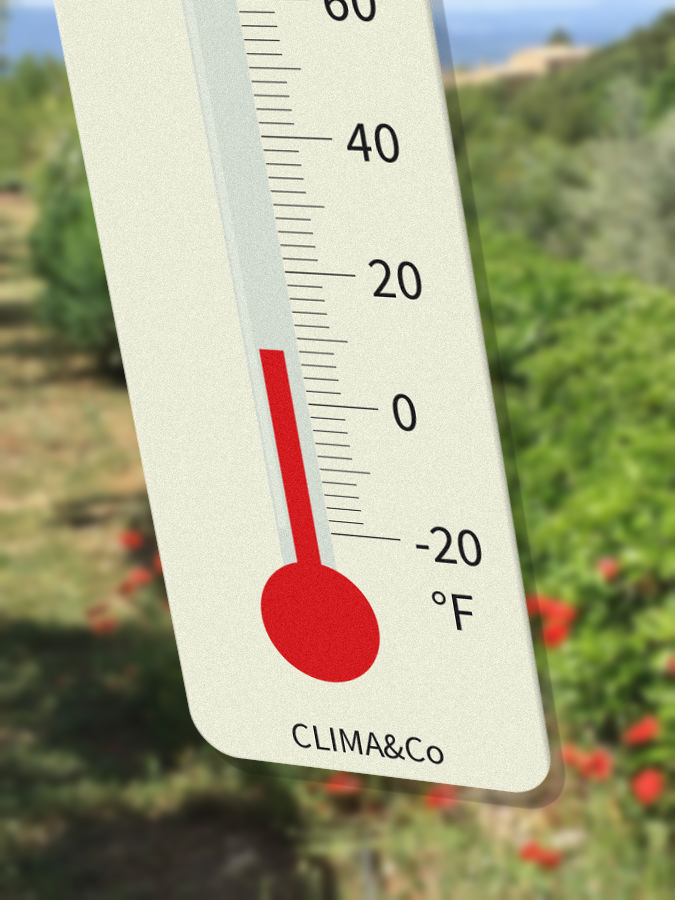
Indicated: {"value": 8, "unit": "°F"}
